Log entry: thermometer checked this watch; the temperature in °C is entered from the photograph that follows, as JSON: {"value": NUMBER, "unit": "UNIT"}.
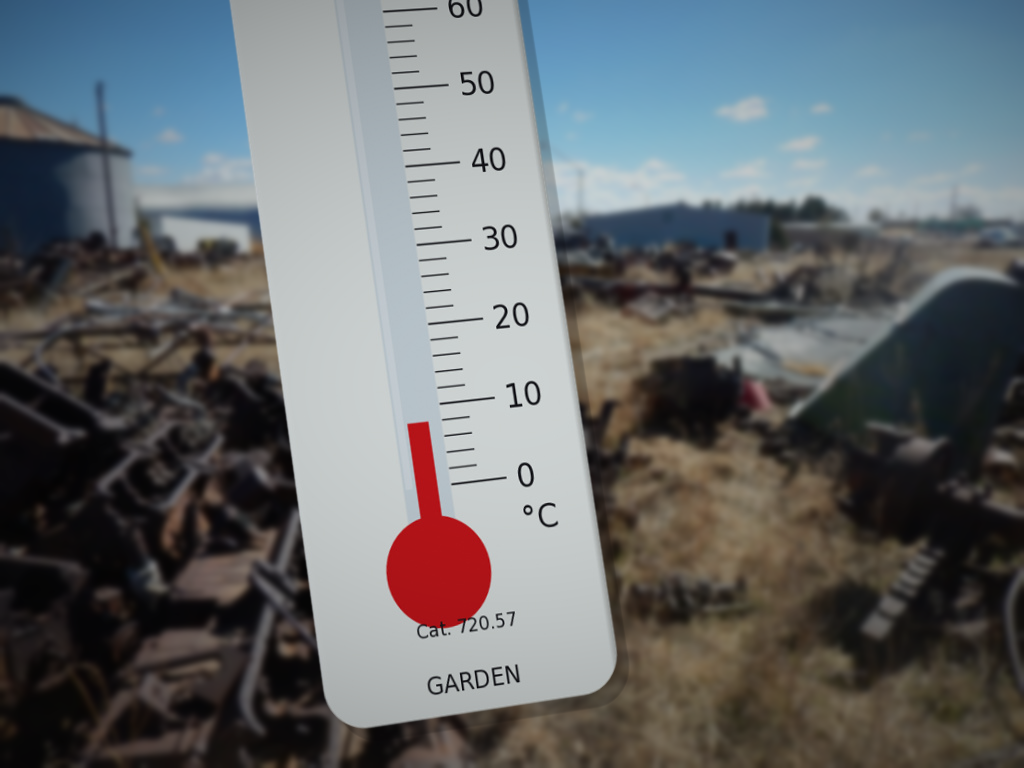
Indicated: {"value": 8, "unit": "°C"}
